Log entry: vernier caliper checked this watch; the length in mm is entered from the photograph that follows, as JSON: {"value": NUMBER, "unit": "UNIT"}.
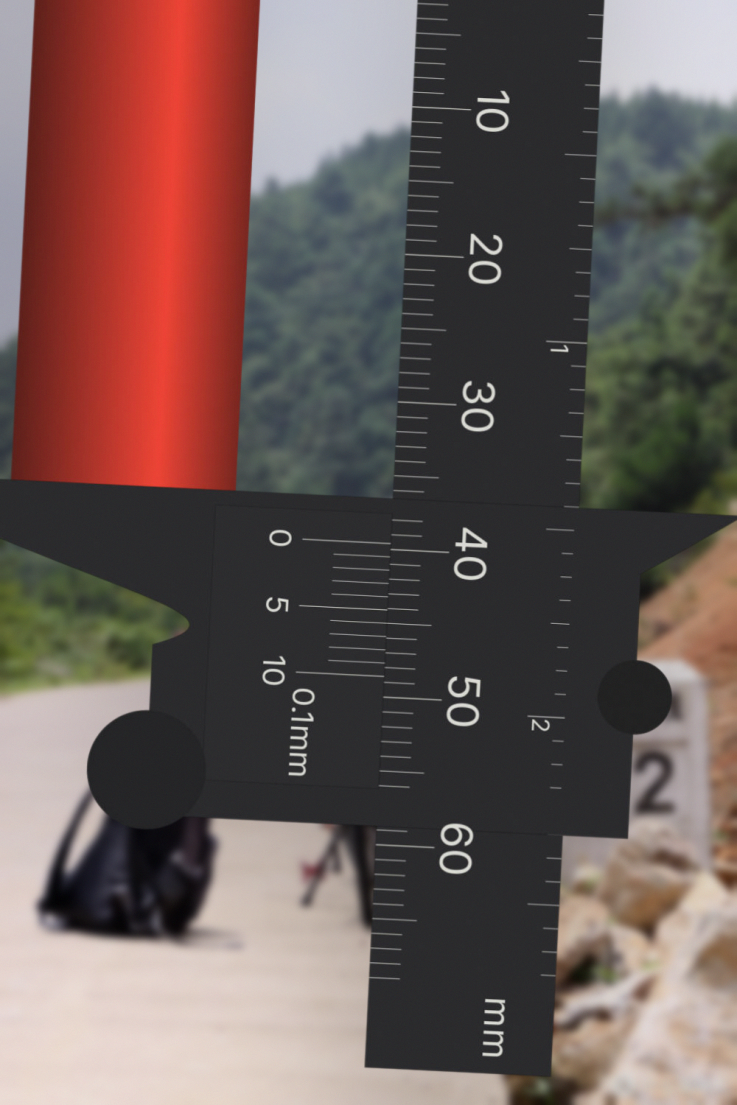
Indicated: {"value": 39.6, "unit": "mm"}
